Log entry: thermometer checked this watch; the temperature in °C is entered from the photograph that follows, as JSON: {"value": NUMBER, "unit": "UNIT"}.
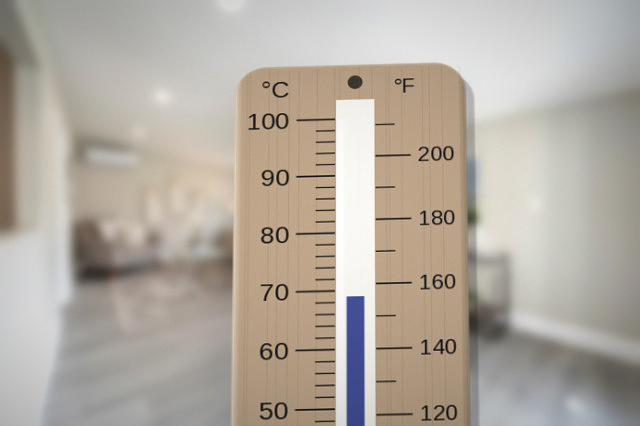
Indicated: {"value": 69, "unit": "°C"}
